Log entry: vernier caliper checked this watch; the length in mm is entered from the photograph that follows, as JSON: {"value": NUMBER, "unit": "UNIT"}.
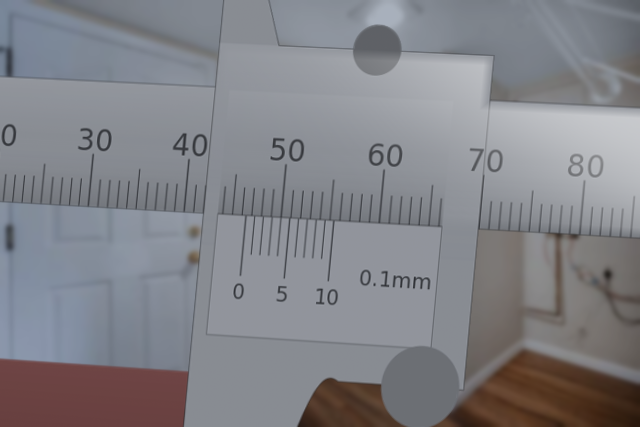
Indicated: {"value": 46.4, "unit": "mm"}
